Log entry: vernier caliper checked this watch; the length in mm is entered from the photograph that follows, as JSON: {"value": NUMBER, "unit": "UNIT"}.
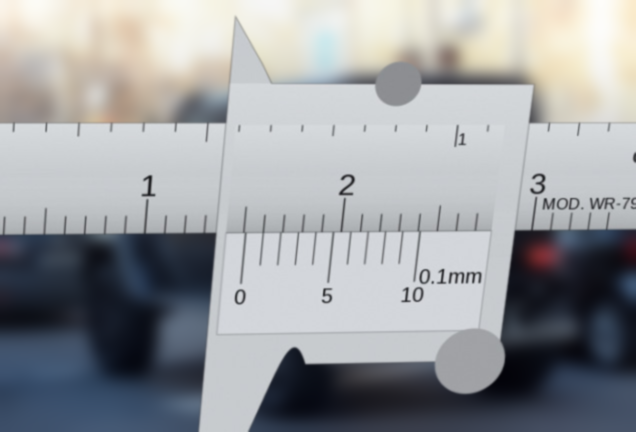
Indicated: {"value": 15.1, "unit": "mm"}
